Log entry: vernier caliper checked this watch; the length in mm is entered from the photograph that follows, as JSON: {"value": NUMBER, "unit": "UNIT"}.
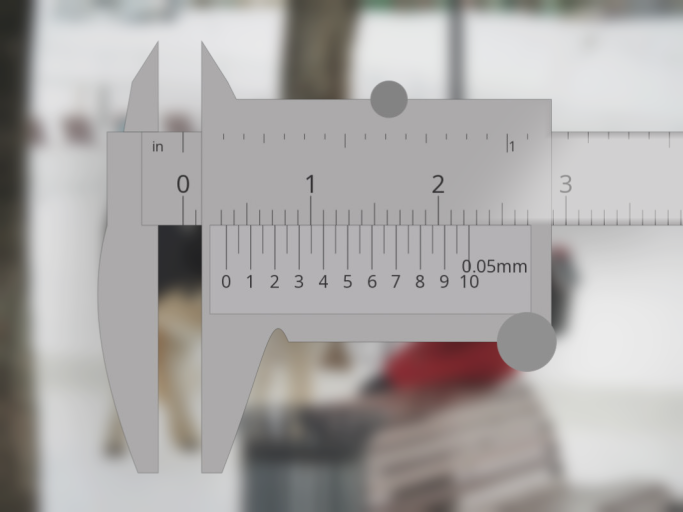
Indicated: {"value": 3.4, "unit": "mm"}
